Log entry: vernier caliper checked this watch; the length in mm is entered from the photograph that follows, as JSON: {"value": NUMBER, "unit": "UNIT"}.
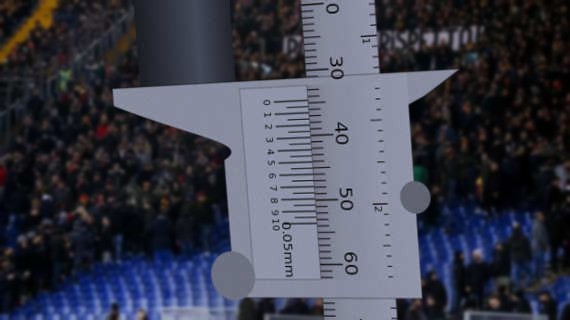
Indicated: {"value": 34.6, "unit": "mm"}
